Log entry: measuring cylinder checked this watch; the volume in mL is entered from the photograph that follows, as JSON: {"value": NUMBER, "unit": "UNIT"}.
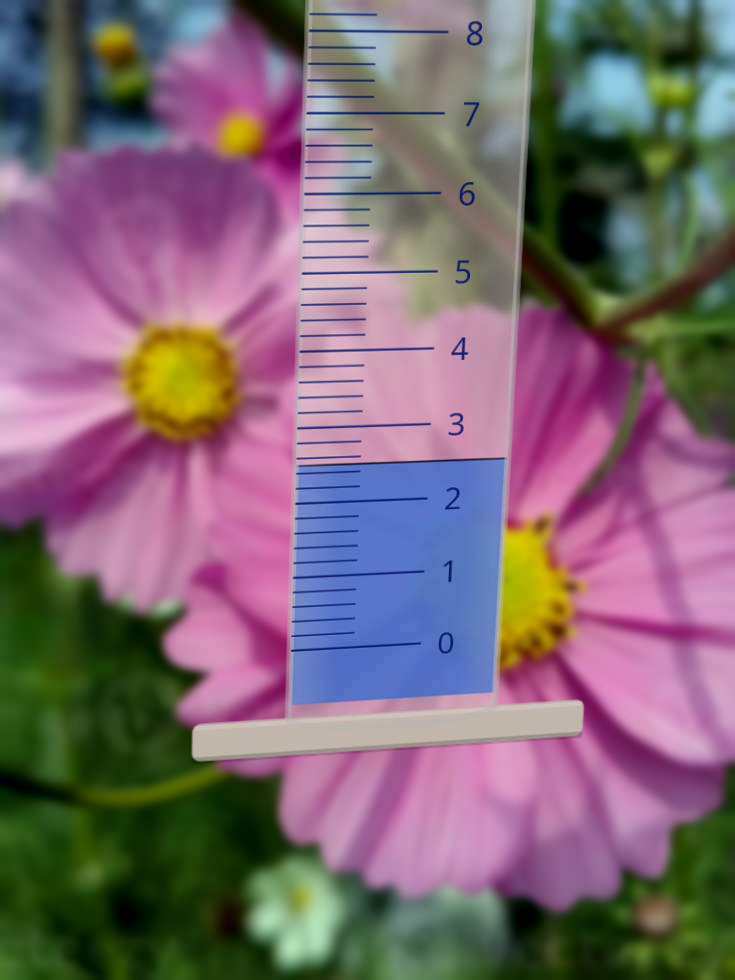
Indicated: {"value": 2.5, "unit": "mL"}
